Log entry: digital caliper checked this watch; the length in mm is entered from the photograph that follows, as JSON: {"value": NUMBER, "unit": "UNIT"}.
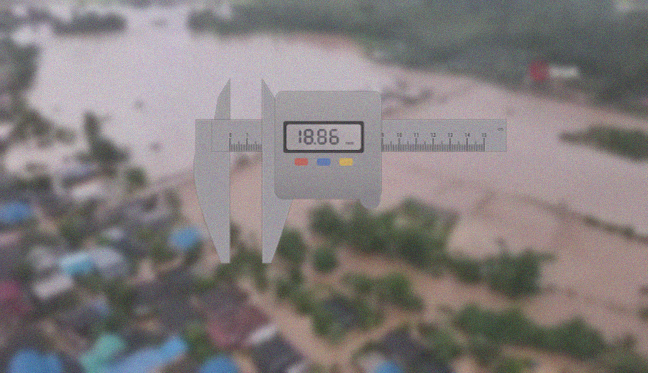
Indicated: {"value": 18.86, "unit": "mm"}
